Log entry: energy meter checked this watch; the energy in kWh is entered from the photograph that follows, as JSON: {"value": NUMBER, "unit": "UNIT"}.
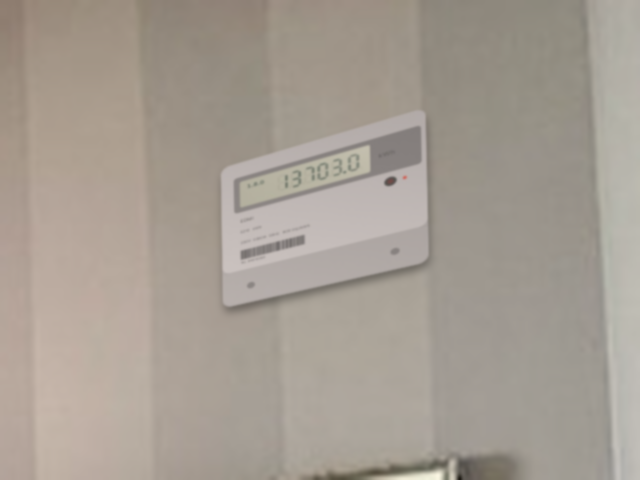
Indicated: {"value": 13703.0, "unit": "kWh"}
